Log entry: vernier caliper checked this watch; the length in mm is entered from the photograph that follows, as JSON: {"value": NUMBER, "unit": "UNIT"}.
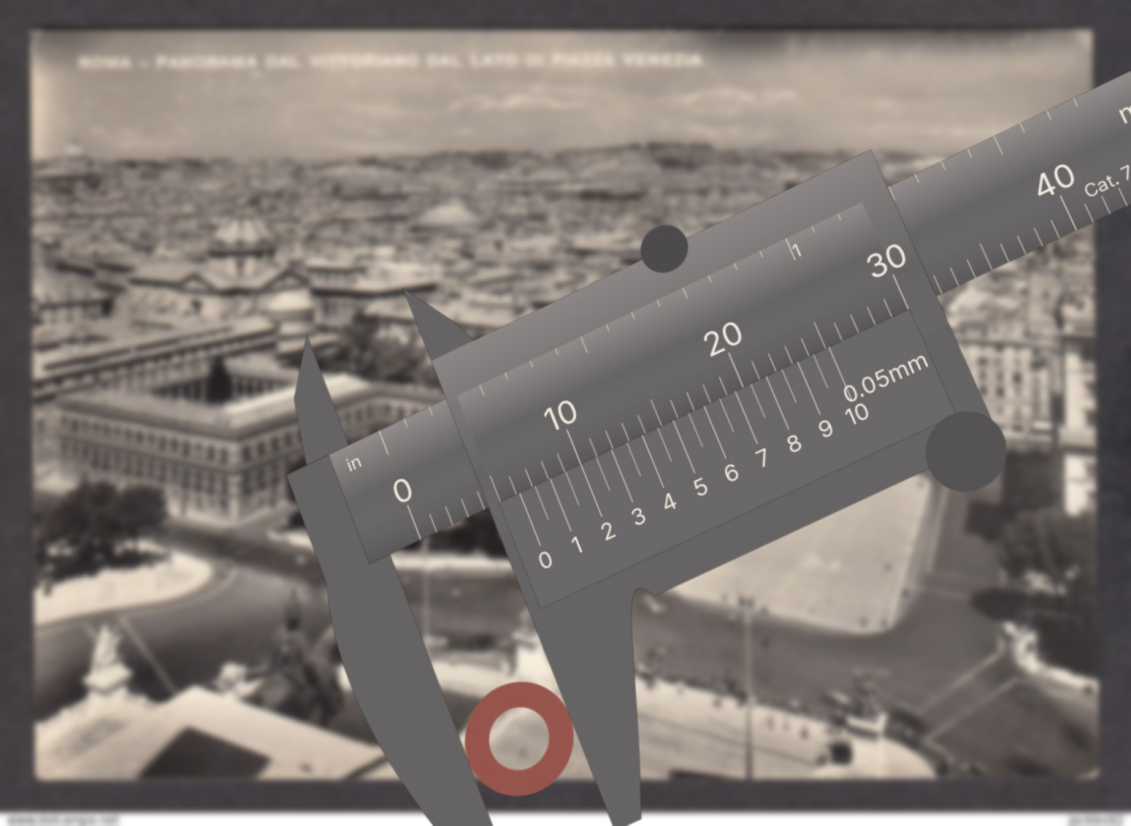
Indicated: {"value": 6.2, "unit": "mm"}
